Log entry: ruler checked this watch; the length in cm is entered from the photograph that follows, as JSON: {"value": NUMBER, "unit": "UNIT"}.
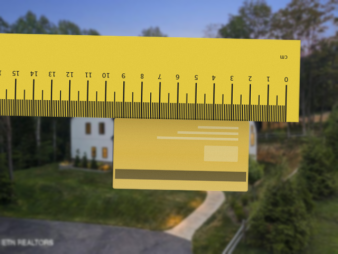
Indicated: {"value": 7.5, "unit": "cm"}
